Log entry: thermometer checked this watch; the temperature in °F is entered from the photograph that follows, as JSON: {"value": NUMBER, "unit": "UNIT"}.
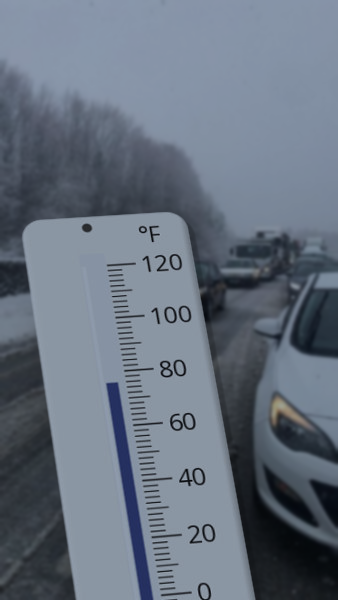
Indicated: {"value": 76, "unit": "°F"}
